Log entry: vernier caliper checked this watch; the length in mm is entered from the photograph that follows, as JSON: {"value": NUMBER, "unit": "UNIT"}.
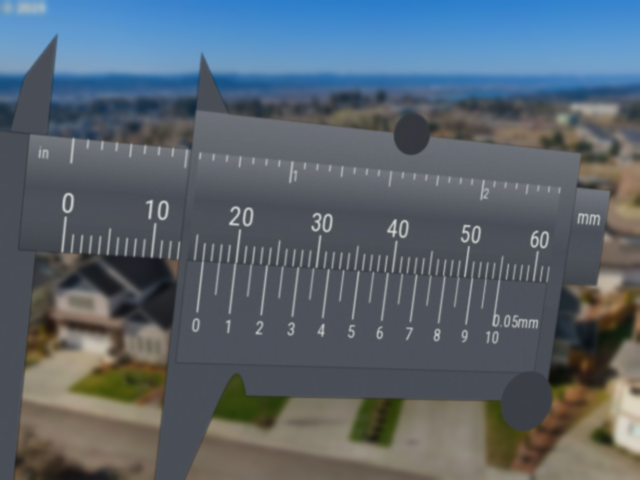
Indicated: {"value": 16.0, "unit": "mm"}
